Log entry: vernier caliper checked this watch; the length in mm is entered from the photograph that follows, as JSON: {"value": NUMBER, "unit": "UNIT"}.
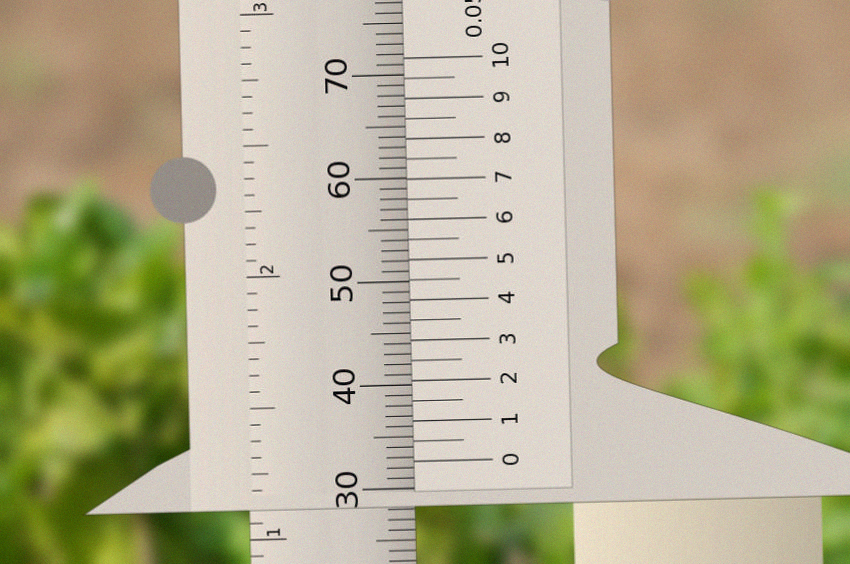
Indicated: {"value": 32.6, "unit": "mm"}
